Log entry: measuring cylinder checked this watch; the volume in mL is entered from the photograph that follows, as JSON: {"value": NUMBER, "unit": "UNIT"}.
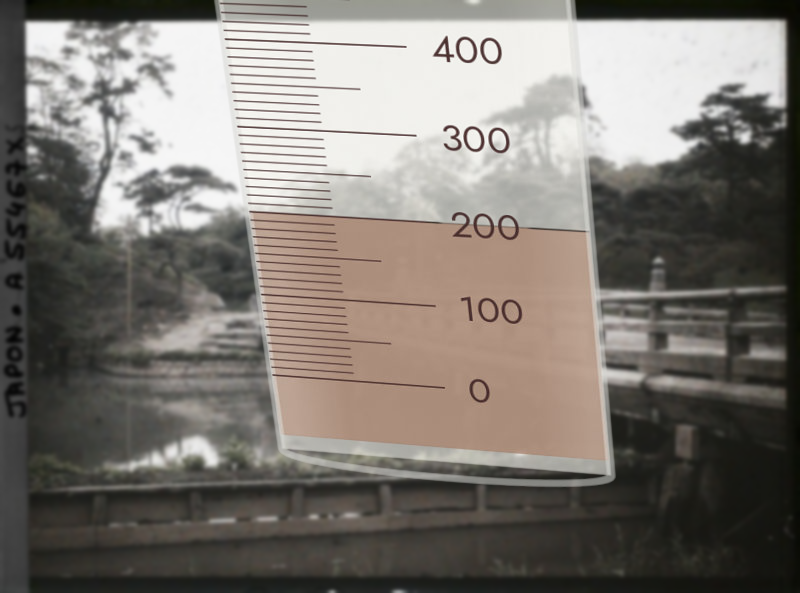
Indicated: {"value": 200, "unit": "mL"}
